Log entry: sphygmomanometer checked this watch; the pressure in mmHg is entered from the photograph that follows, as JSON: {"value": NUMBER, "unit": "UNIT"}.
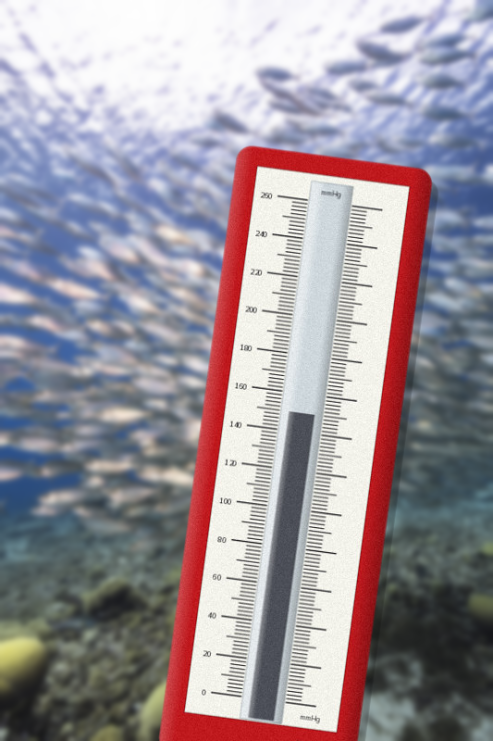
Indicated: {"value": 150, "unit": "mmHg"}
